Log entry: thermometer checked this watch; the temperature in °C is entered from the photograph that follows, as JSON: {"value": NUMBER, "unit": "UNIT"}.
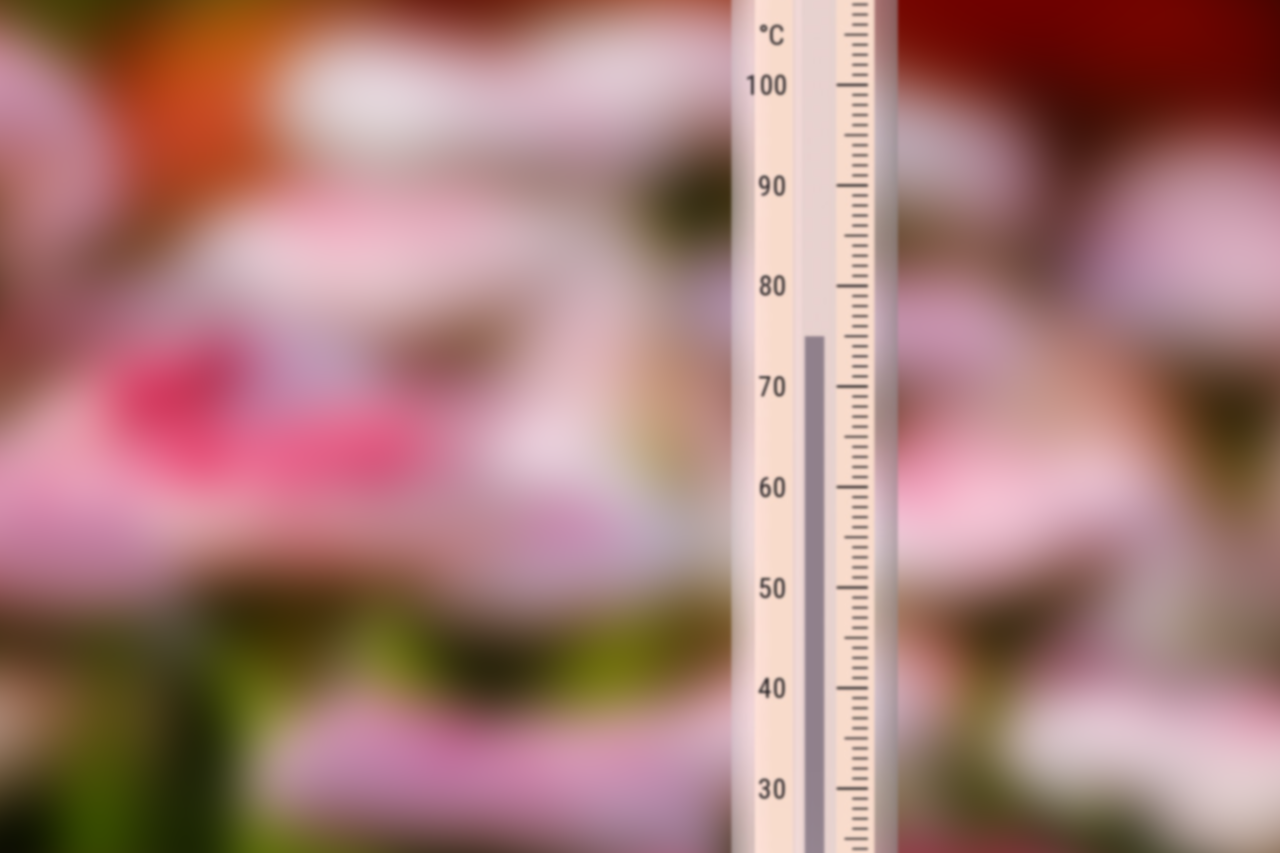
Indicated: {"value": 75, "unit": "°C"}
